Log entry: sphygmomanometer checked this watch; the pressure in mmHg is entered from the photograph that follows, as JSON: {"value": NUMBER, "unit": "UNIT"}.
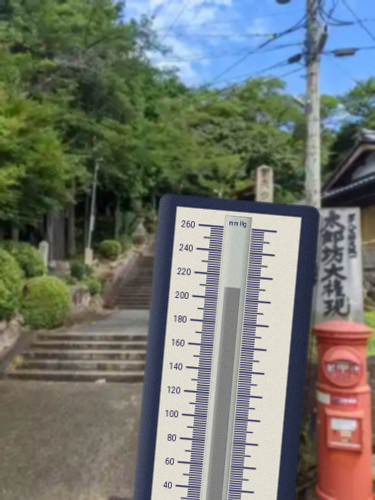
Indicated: {"value": 210, "unit": "mmHg"}
